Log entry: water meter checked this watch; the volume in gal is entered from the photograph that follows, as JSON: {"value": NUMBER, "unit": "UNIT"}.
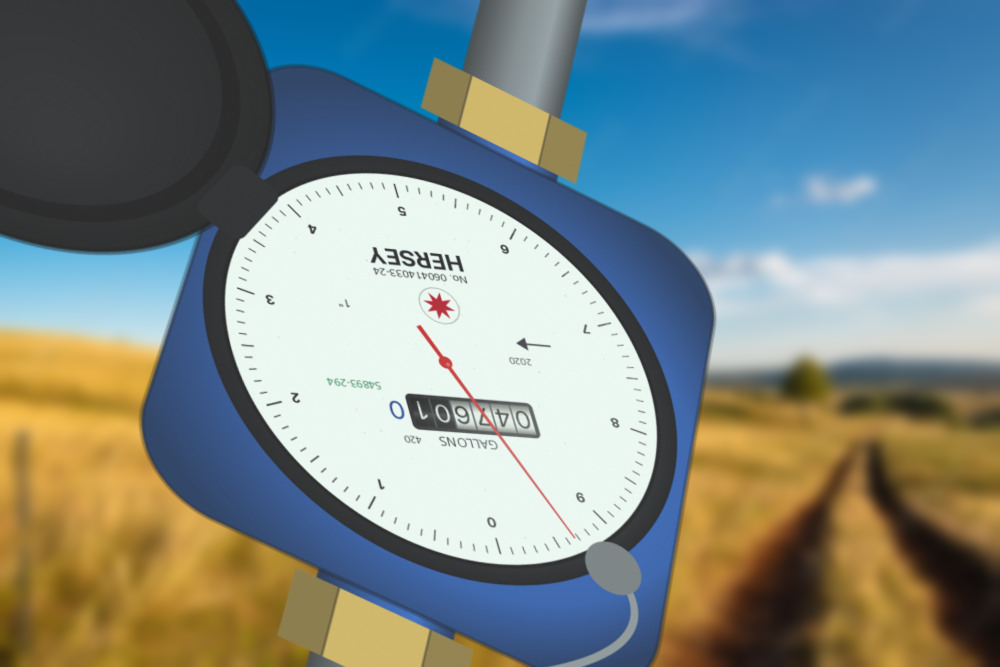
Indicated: {"value": 476009.3, "unit": "gal"}
